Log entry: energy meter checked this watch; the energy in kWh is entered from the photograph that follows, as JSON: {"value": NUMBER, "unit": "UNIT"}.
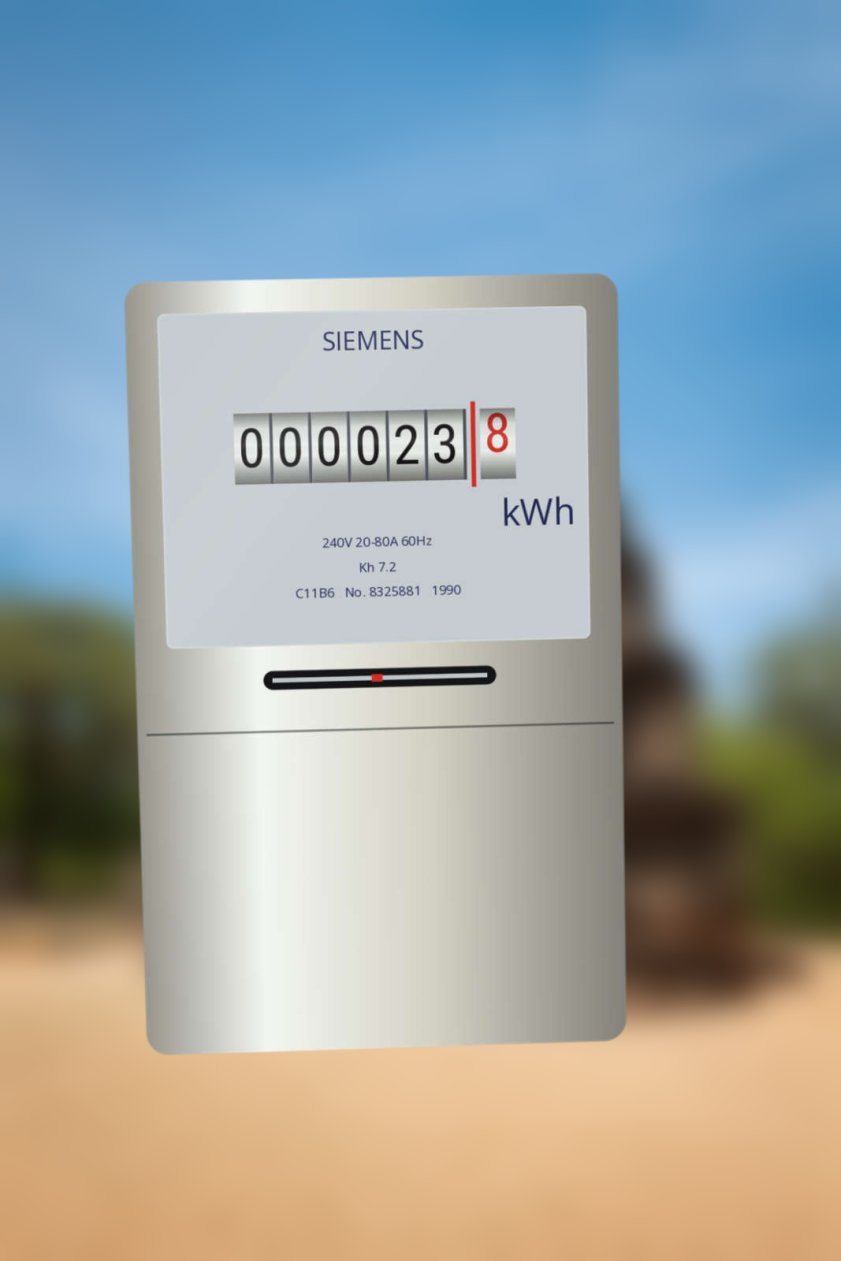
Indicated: {"value": 23.8, "unit": "kWh"}
